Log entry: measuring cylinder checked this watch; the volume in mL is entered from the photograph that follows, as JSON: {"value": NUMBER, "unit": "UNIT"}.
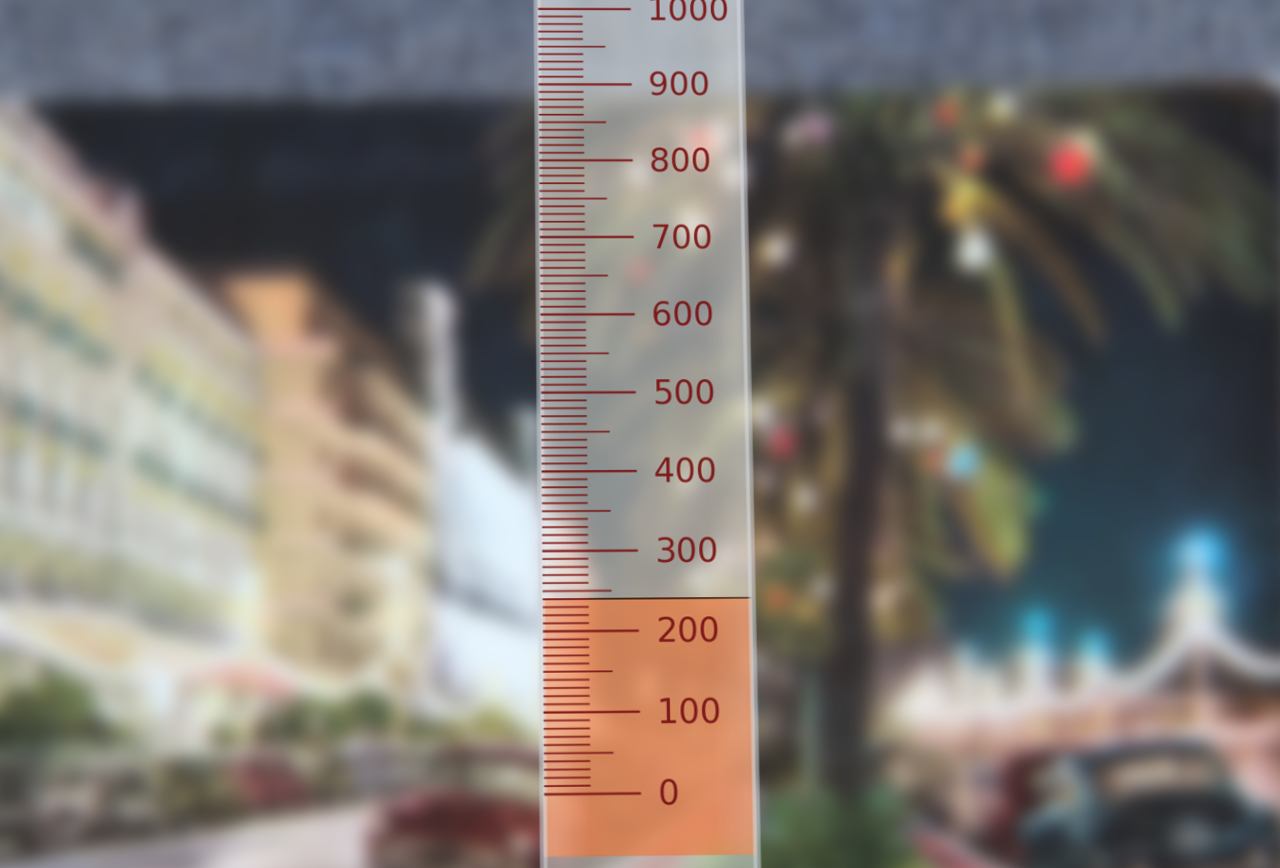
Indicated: {"value": 240, "unit": "mL"}
